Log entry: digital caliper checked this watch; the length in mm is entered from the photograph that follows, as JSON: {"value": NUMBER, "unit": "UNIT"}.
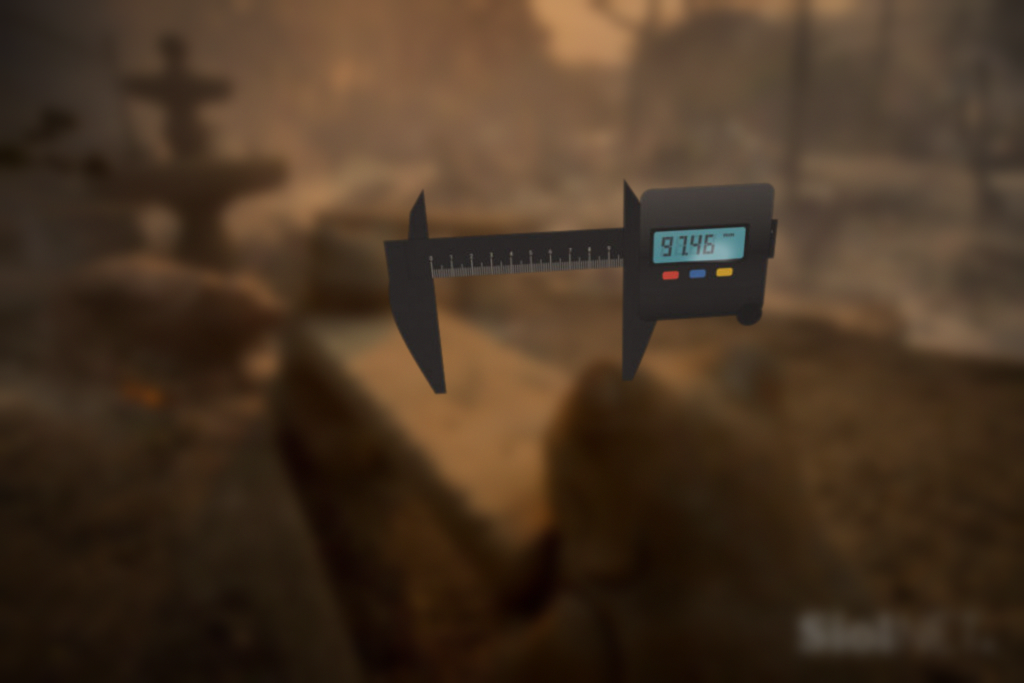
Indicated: {"value": 97.46, "unit": "mm"}
